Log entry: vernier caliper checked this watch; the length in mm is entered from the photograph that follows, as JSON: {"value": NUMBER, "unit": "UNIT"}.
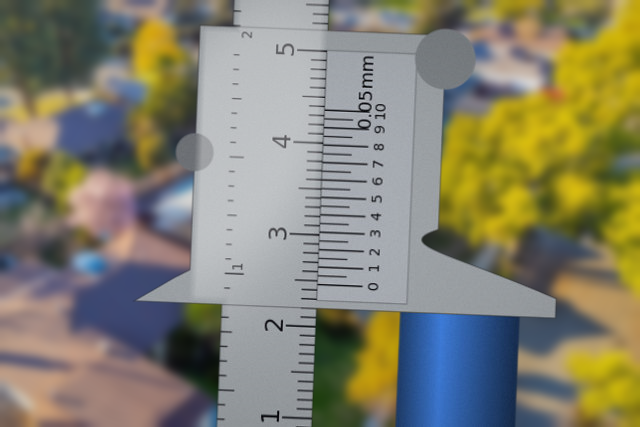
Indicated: {"value": 24.6, "unit": "mm"}
